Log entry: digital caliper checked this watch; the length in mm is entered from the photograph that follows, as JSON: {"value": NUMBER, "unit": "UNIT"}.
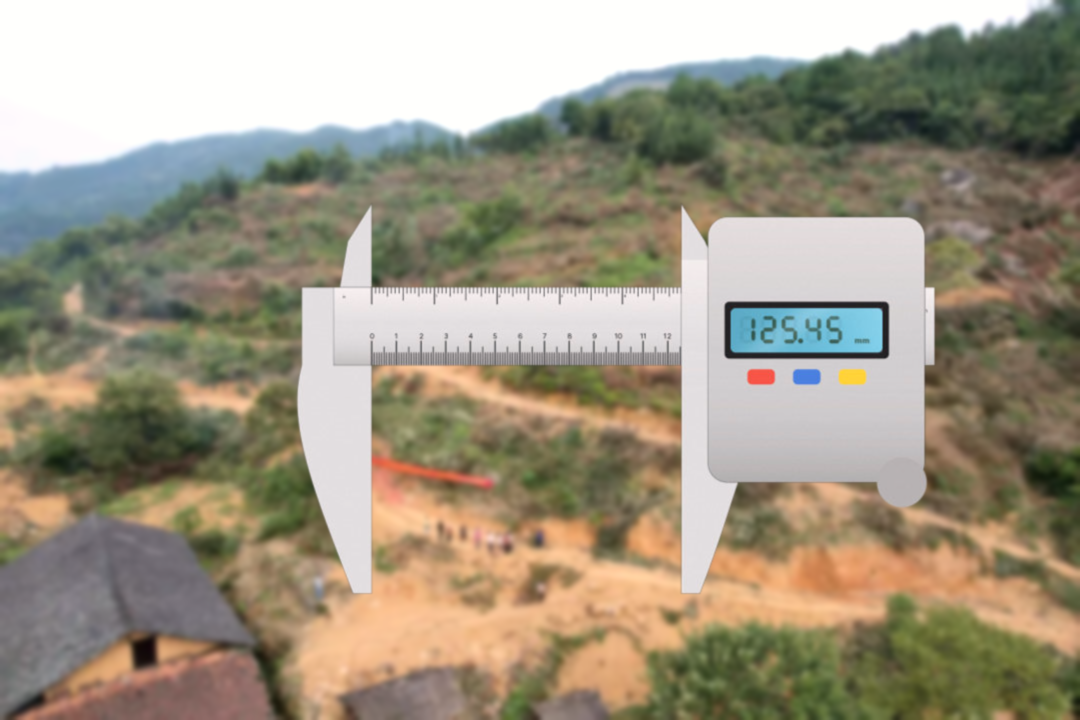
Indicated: {"value": 125.45, "unit": "mm"}
